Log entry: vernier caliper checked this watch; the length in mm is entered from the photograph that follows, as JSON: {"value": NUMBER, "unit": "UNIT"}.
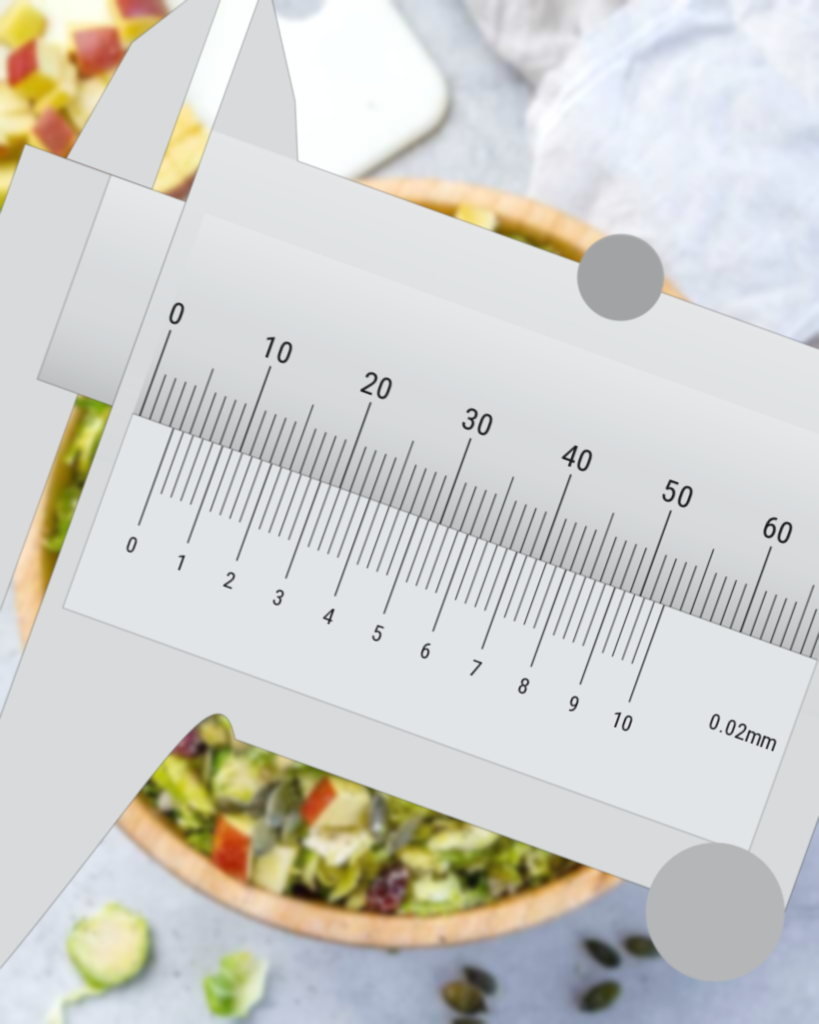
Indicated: {"value": 3.4, "unit": "mm"}
